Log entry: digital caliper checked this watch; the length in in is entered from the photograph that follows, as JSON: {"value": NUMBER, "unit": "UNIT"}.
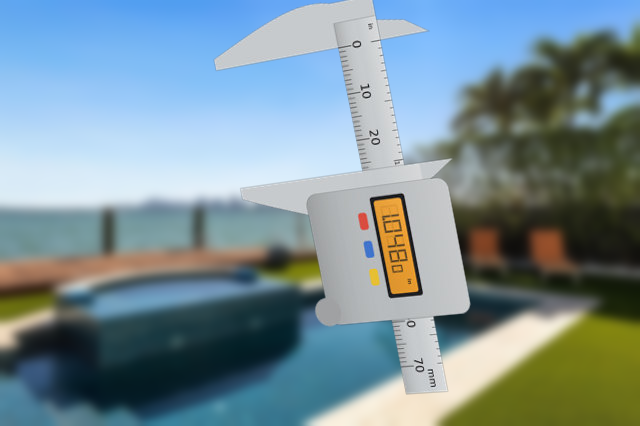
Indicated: {"value": 1.0480, "unit": "in"}
